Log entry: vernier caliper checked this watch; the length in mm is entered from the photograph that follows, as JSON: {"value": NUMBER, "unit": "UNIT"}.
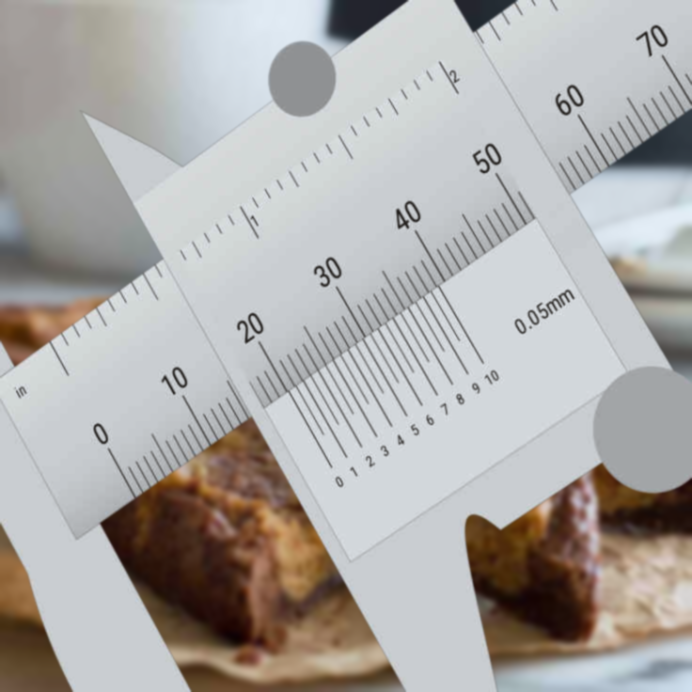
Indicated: {"value": 20.2, "unit": "mm"}
